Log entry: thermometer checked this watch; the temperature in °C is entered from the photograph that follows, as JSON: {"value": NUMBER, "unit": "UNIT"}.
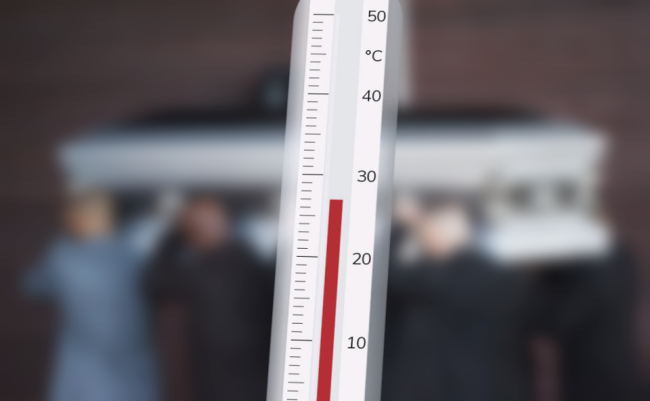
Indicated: {"value": 27, "unit": "°C"}
